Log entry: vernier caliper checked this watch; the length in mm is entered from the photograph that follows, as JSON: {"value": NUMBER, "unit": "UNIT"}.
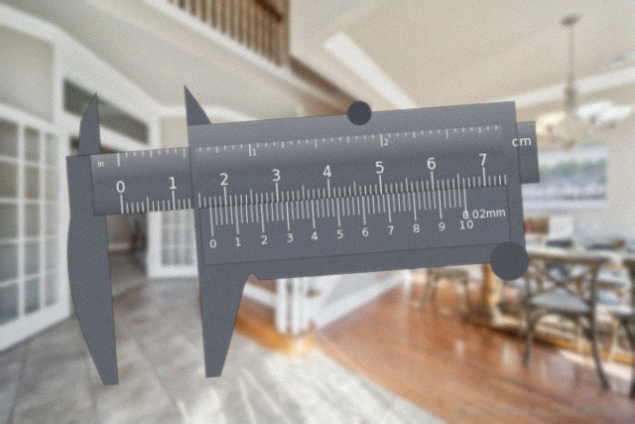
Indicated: {"value": 17.0, "unit": "mm"}
